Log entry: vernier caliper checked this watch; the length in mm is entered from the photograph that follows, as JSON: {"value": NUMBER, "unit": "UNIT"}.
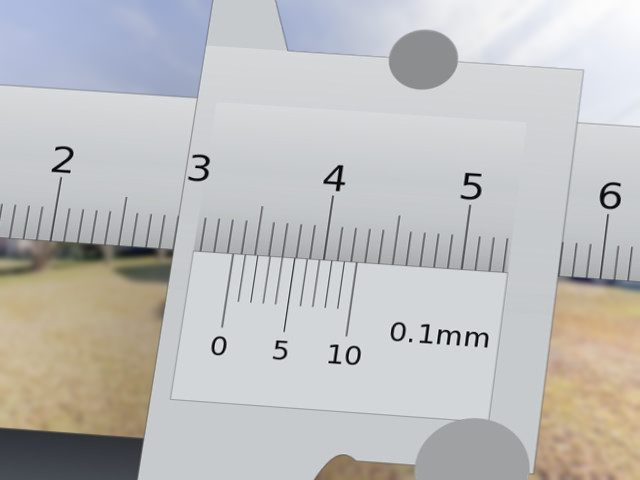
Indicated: {"value": 33.4, "unit": "mm"}
